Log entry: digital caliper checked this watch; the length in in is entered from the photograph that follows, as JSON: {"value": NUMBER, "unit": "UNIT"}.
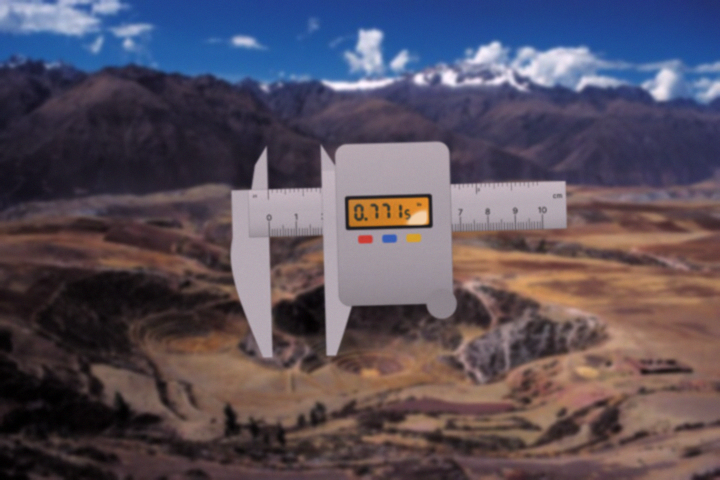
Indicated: {"value": 0.7715, "unit": "in"}
